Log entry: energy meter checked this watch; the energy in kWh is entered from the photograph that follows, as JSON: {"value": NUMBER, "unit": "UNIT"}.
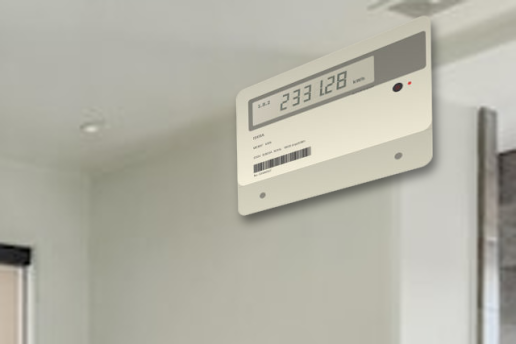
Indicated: {"value": 2331.28, "unit": "kWh"}
